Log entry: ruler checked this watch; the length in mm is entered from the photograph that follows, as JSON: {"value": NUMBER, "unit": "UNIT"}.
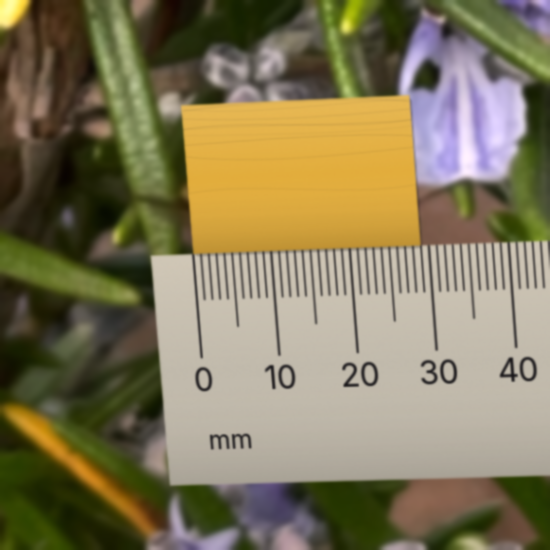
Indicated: {"value": 29, "unit": "mm"}
